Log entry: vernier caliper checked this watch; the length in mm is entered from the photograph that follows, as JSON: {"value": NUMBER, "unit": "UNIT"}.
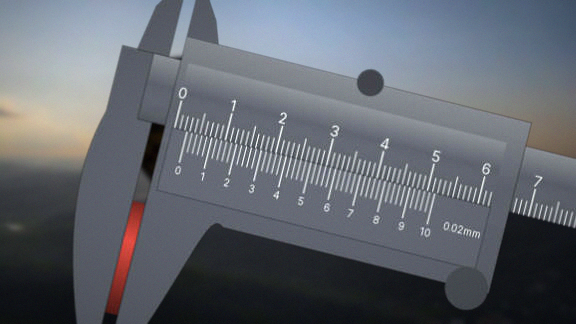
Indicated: {"value": 2.5, "unit": "mm"}
